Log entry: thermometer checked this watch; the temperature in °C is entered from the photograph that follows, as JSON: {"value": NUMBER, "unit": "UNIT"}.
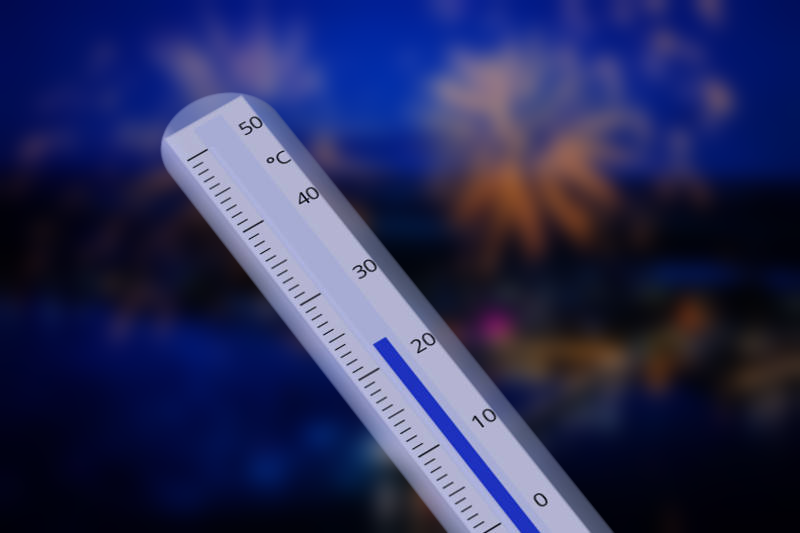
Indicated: {"value": 22.5, "unit": "°C"}
